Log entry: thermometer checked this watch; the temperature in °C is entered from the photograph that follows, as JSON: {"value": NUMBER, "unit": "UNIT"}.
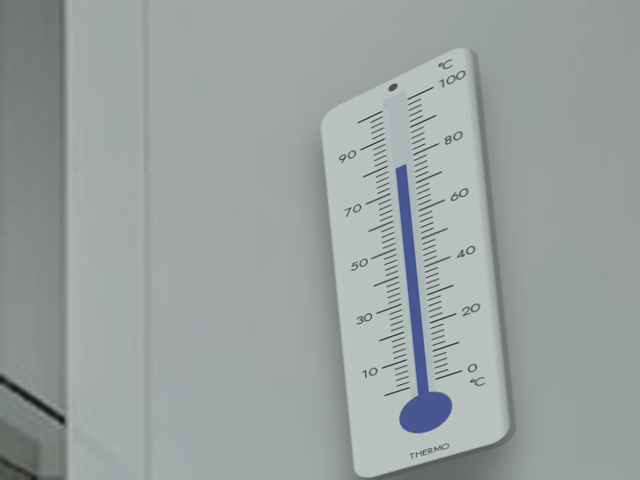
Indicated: {"value": 78, "unit": "°C"}
